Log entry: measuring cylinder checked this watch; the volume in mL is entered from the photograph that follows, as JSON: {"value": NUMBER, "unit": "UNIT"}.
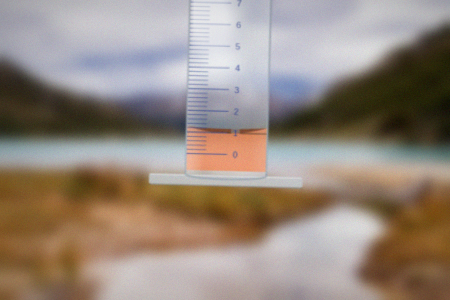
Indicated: {"value": 1, "unit": "mL"}
